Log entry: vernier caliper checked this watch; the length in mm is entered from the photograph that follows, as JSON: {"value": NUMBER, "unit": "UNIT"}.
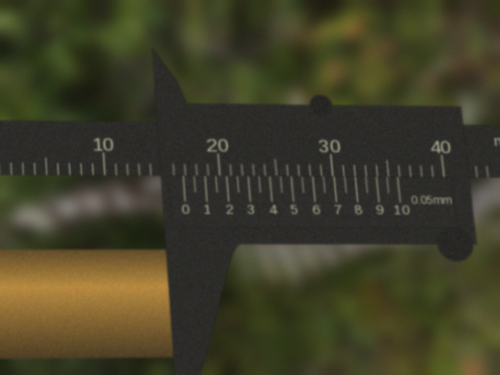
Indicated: {"value": 16.8, "unit": "mm"}
